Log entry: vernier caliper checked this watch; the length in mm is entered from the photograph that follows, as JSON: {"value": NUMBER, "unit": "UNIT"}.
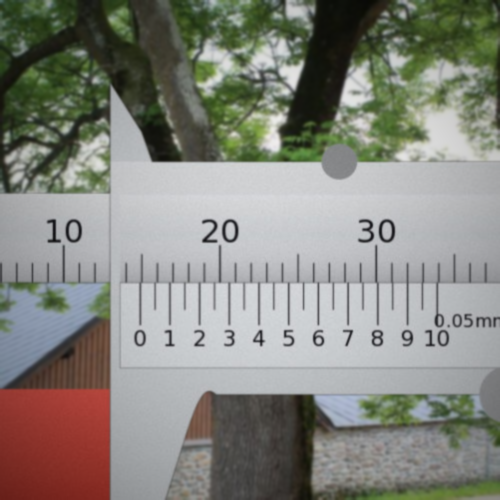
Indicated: {"value": 14.9, "unit": "mm"}
